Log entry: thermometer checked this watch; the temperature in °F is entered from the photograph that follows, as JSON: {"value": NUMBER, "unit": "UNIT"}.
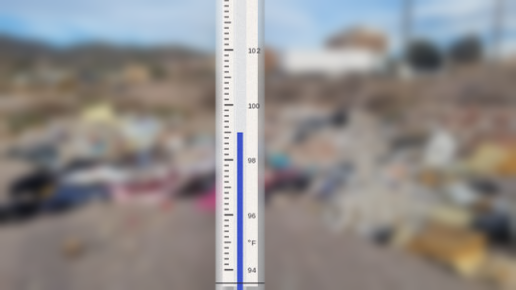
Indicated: {"value": 99, "unit": "°F"}
